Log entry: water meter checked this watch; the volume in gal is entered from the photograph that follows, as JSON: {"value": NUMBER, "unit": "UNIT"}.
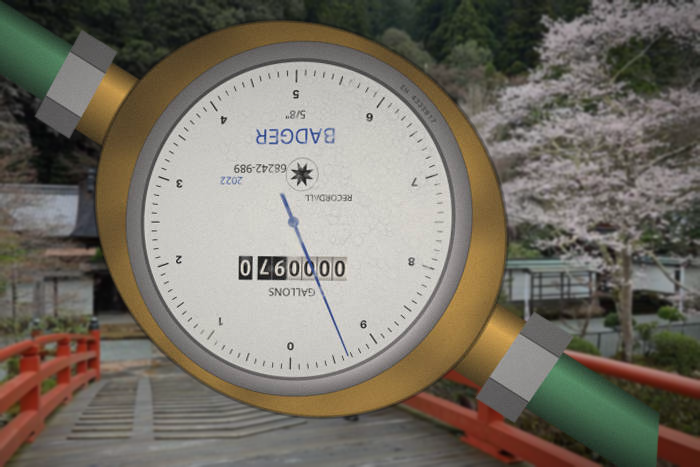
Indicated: {"value": 969.3, "unit": "gal"}
